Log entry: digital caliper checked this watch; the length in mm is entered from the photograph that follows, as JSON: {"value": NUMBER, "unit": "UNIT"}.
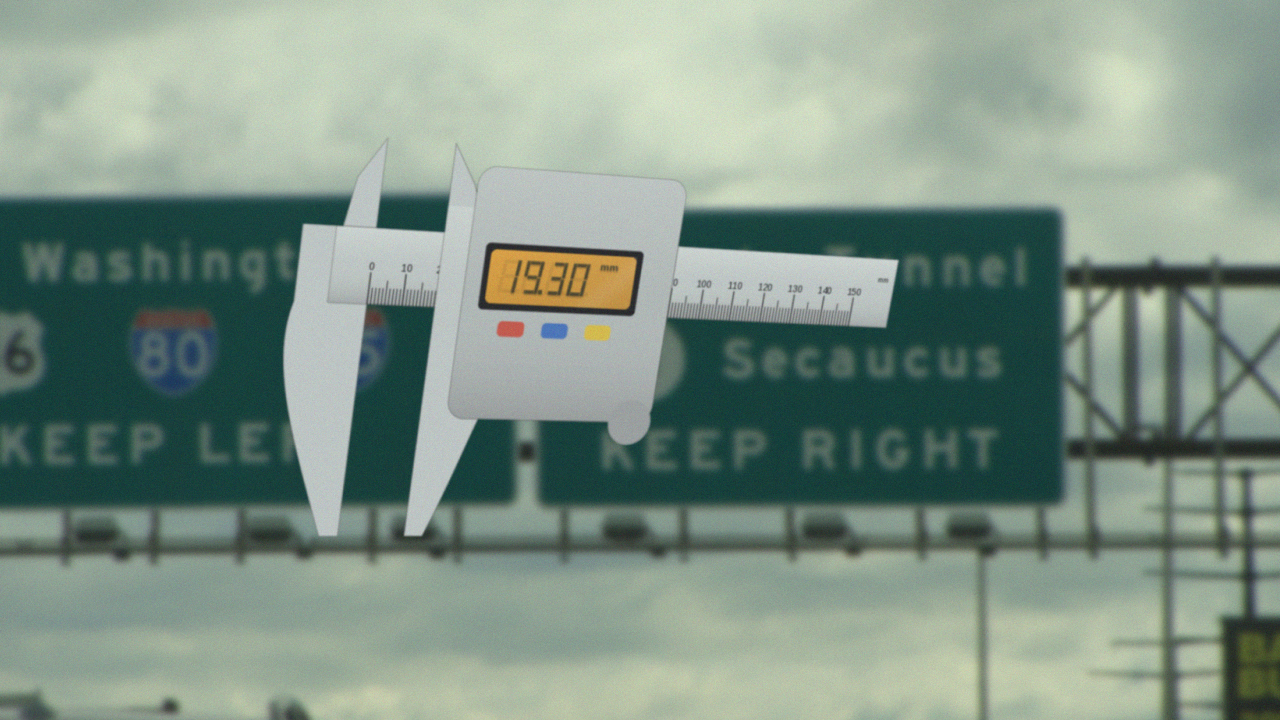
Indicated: {"value": 19.30, "unit": "mm"}
